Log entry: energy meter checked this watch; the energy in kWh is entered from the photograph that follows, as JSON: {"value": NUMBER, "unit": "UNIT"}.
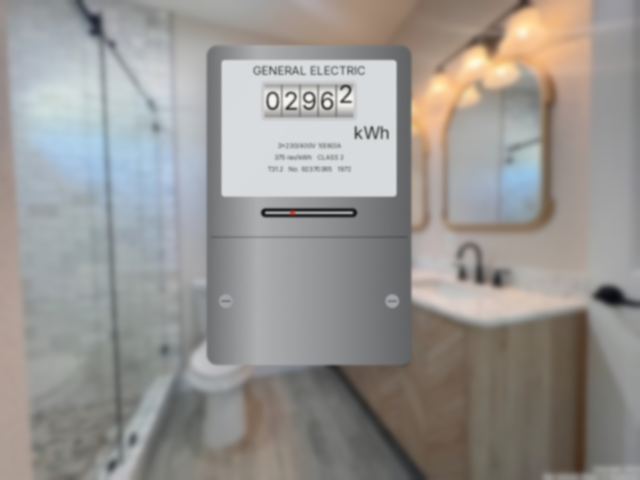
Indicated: {"value": 2962, "unit": "kWh"}
